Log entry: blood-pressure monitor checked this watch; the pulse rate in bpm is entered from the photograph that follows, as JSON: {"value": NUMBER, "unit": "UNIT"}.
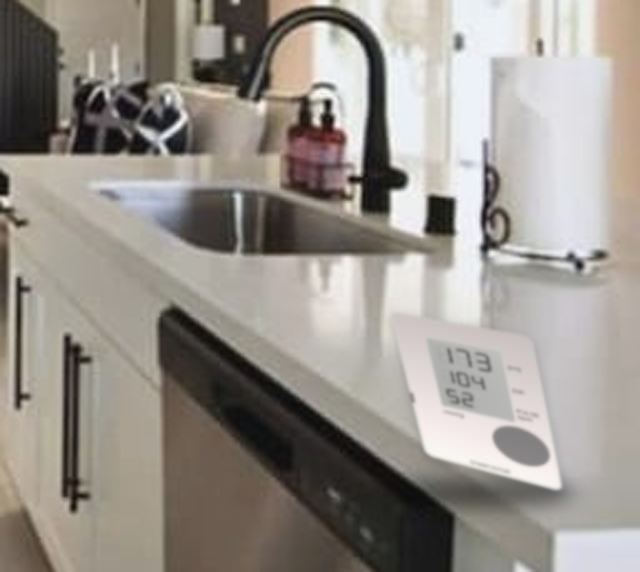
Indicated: {"value": 52, "unit": "bpm"}
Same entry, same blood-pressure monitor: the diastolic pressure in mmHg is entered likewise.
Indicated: {"value": 104, "unit": "mmHg"}
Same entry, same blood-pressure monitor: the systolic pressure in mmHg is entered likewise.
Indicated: {"value": 173, "unit": "mmHg"}
